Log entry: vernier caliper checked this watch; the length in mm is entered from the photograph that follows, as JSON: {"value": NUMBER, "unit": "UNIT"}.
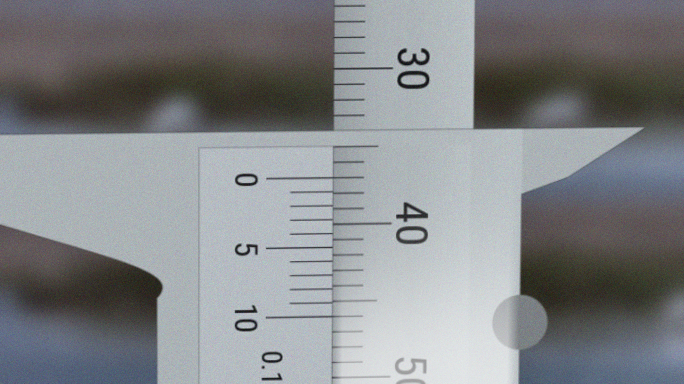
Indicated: {"value": 37.0, "unit": "mm"}
